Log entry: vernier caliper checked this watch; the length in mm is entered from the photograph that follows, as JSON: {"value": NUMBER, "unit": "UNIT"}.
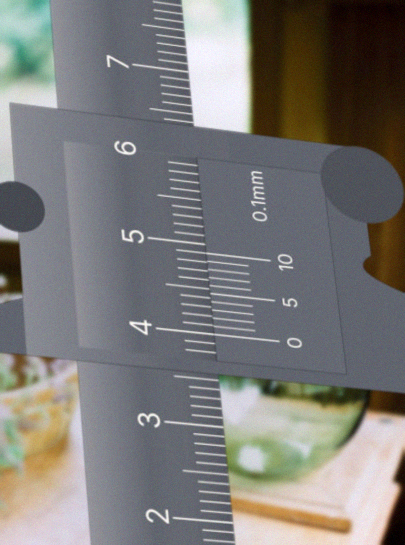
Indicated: {"value": 40.0, "unit": "mm"}
